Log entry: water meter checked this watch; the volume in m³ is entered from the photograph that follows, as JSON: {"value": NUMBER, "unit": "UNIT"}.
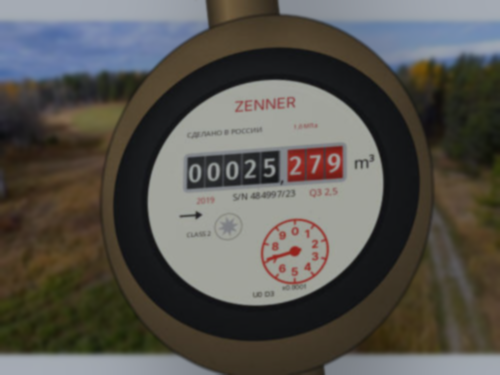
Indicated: {"value": 25.2797, "unit": "m³"}
